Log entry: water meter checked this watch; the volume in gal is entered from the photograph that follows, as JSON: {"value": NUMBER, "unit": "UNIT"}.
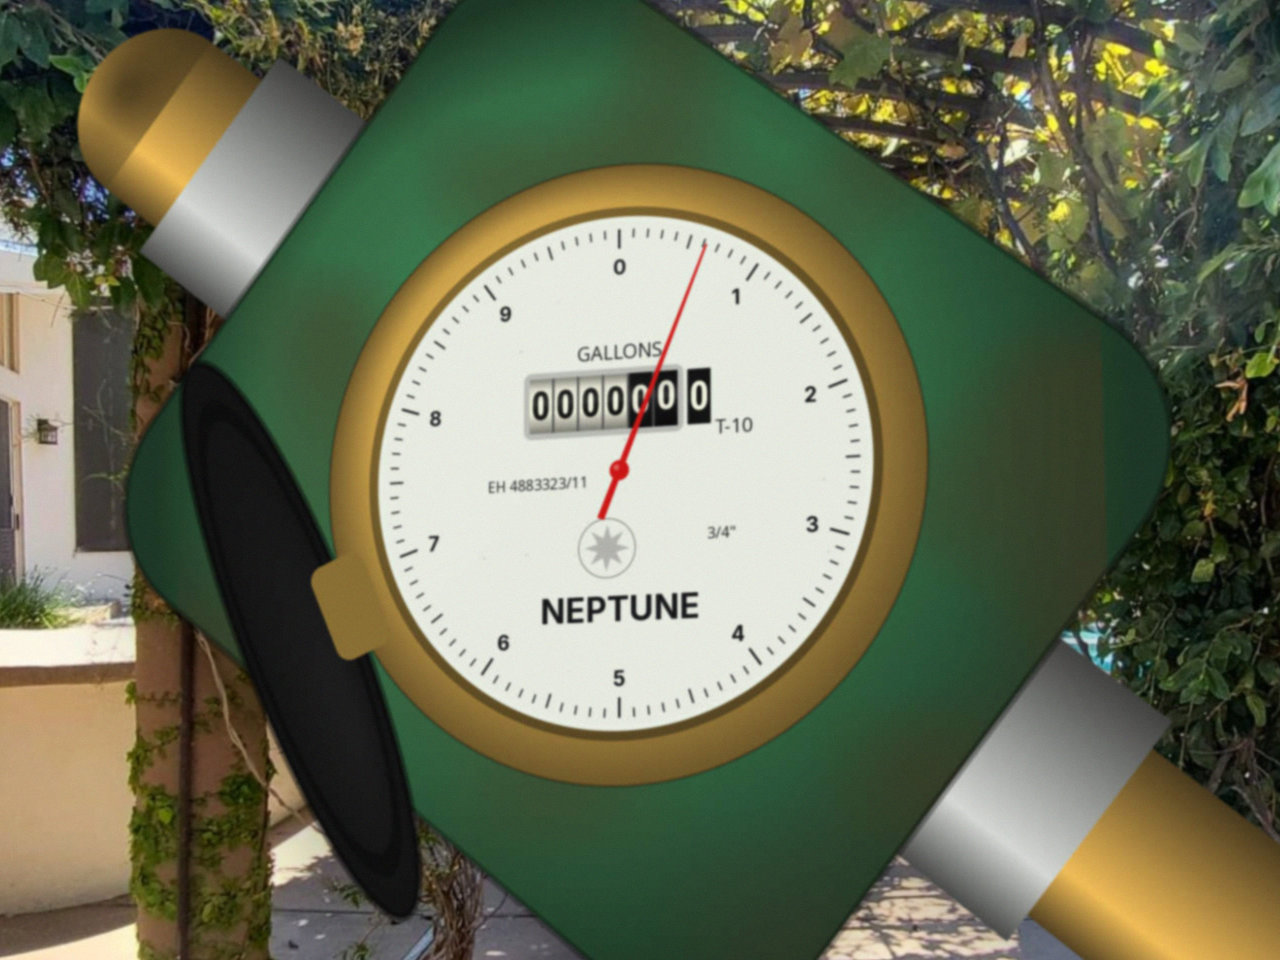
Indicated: {"value": 0.6, "unit": "gal"}
